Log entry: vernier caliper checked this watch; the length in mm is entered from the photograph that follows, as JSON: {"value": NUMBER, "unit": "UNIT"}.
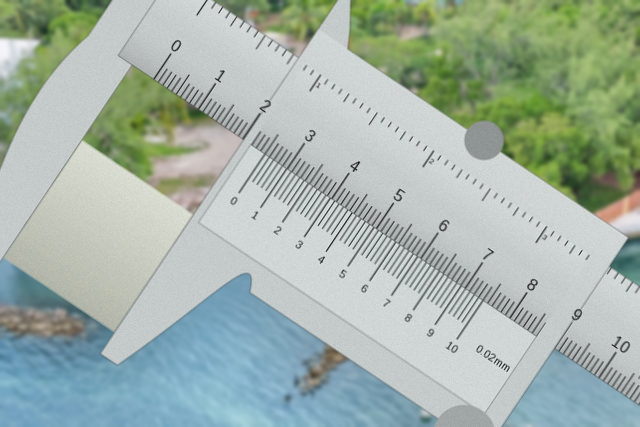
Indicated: {"value": 25.0, "unit": "mm"}
